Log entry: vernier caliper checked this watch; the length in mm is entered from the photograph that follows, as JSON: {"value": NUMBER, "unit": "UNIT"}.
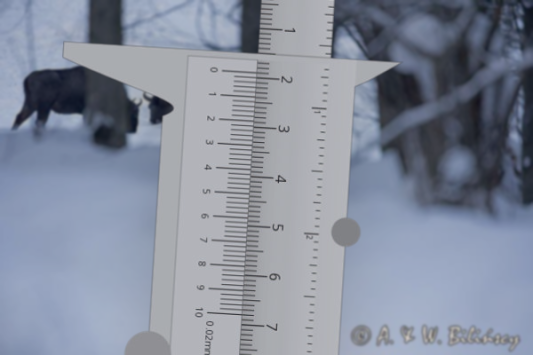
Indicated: {"value": 19.0, "unit": "mm"}
